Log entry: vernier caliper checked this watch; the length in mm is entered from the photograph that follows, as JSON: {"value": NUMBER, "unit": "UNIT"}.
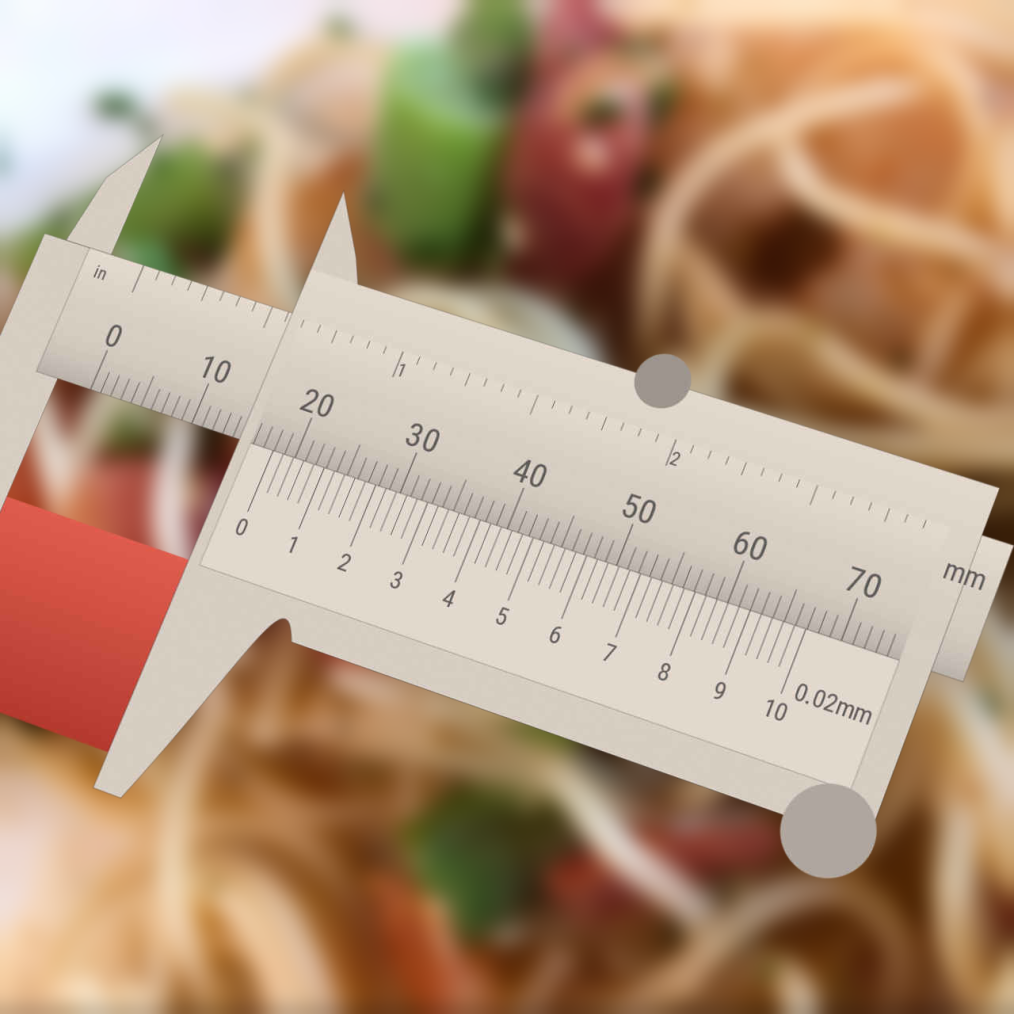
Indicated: {"value": 17.9, "unit": "mm"}
